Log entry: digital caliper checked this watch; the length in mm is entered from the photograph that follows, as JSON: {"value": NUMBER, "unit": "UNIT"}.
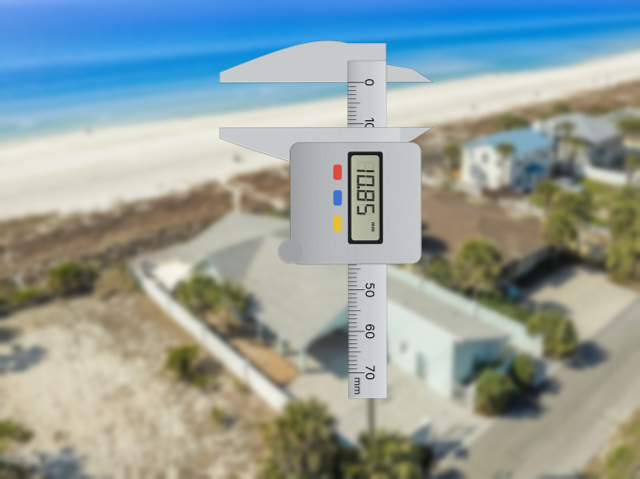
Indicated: {"value": 10.85, "unit": "mm"}
